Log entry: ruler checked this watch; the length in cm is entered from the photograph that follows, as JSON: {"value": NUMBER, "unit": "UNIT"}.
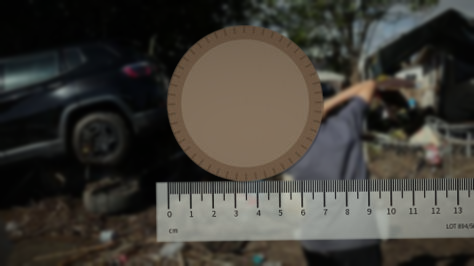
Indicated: {"value": 7, "unit": "cm"}
